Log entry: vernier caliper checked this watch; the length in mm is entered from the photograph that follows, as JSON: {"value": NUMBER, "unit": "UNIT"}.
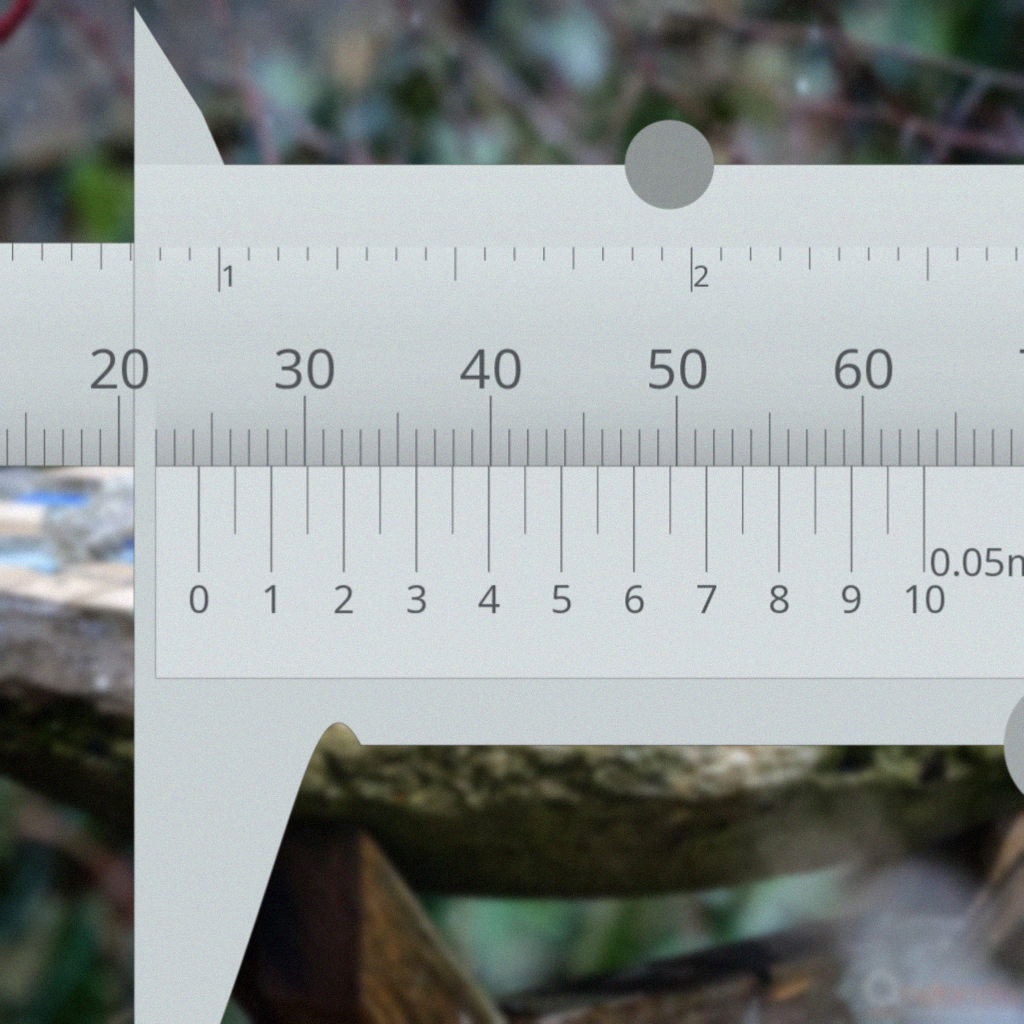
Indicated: {"value": 24.3, "unit": "mm"}
